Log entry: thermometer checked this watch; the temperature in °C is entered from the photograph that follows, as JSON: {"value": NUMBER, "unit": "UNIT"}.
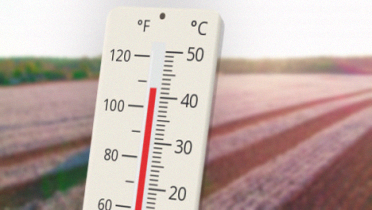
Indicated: {"value": 42, "unit": "°C"}
